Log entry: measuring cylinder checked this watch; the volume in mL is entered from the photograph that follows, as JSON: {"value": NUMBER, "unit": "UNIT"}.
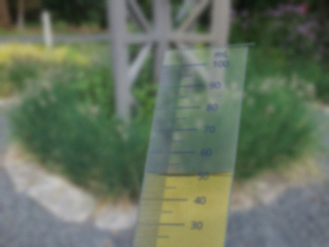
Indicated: {"value": 50, "unit": "mL"}
